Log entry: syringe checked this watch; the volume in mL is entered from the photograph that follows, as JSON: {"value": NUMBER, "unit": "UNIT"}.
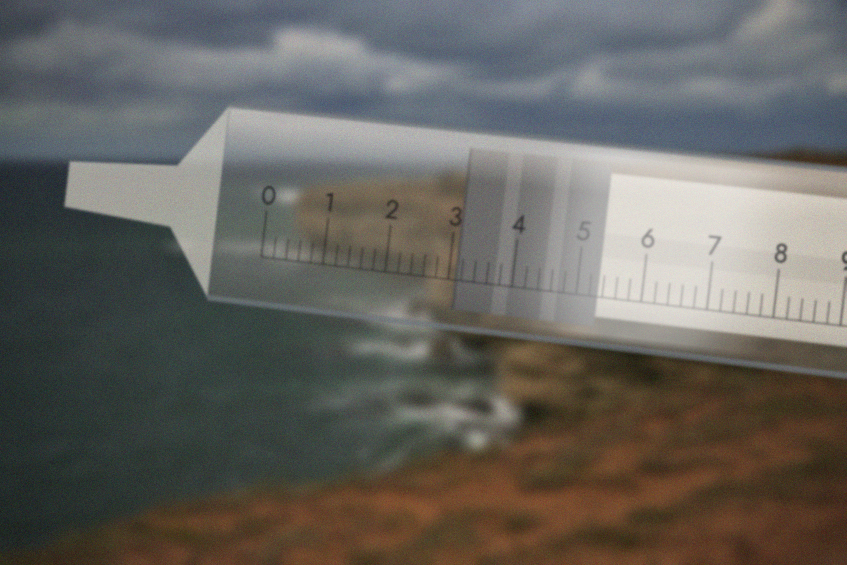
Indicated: {"value": 3.1, "unit": "mL"}
